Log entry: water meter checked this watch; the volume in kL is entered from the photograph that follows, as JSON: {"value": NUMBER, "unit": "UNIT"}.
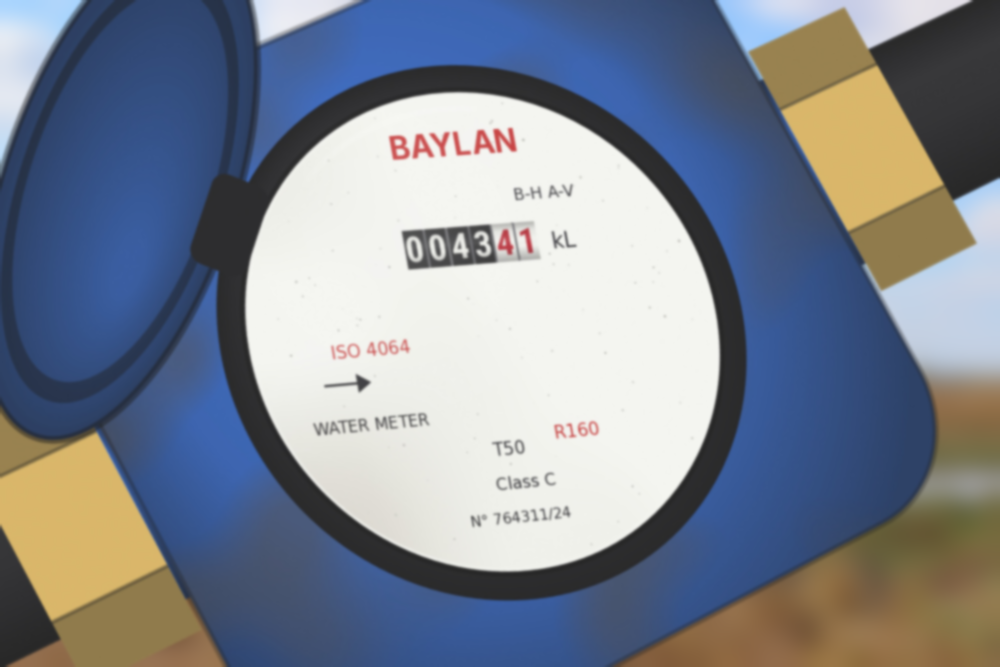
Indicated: {"value": 43.41, "unit": "kL"}
